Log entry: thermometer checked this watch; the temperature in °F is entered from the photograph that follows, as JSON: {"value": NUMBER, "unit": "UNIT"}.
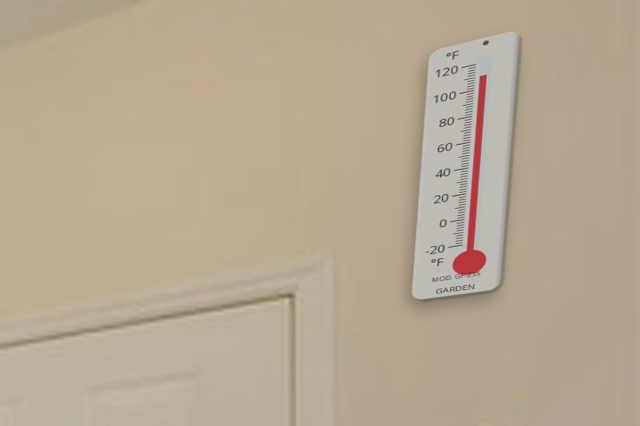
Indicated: {"value": 110, "unit": "°F"}
